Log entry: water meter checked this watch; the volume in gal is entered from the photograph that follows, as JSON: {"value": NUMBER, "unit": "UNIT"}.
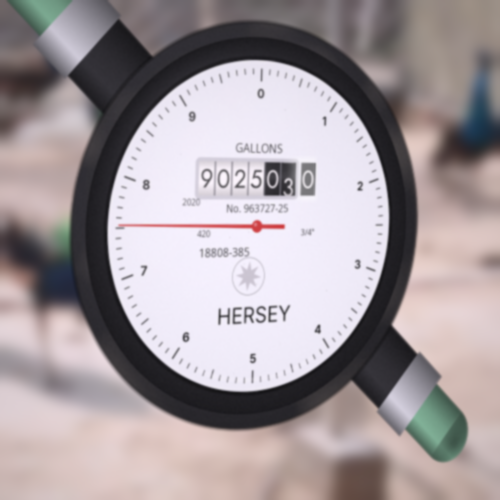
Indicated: {"value": 9025027.5, "unit": "gal"}
